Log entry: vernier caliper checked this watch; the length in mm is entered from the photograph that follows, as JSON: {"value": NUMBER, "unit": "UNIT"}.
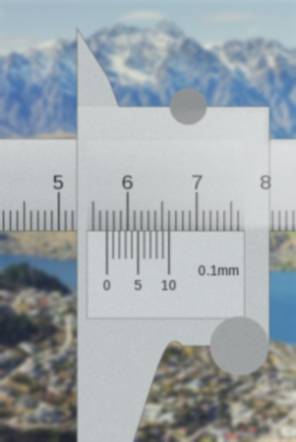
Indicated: {"value": 57.0, "unit": "mm"}
